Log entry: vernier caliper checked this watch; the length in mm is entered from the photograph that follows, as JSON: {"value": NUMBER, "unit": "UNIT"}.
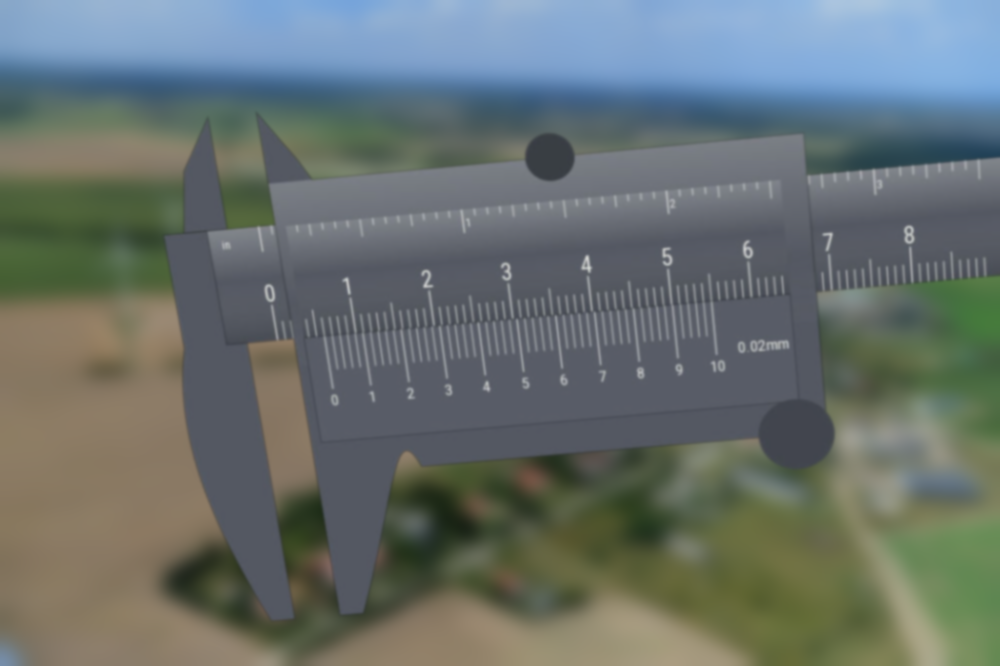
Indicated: {"value": 6.0, "unit": "mm"}
